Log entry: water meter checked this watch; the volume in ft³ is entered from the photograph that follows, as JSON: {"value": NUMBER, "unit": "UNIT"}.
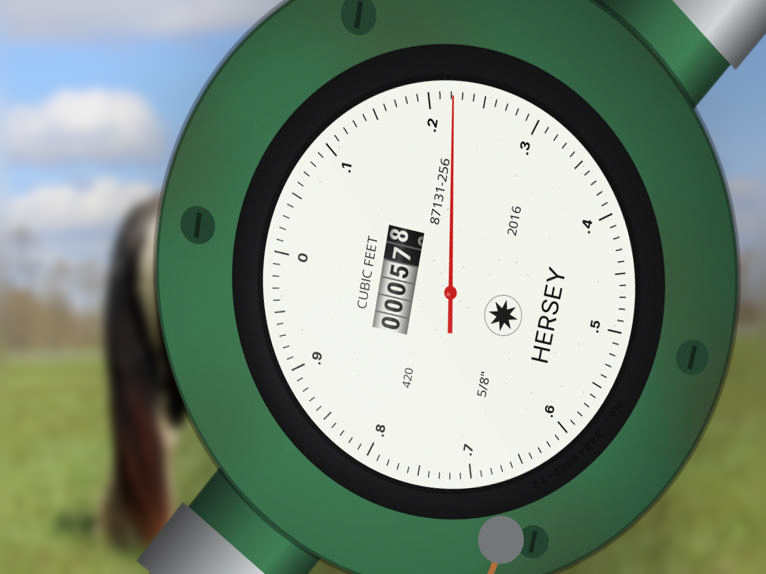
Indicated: {"value": 578.22, "unit": "ft³"}
